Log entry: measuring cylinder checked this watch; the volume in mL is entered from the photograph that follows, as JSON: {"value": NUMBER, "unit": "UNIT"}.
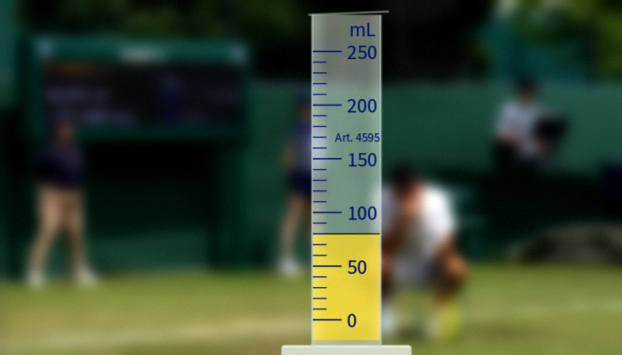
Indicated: {"value": 80, "unit": "mL"}
